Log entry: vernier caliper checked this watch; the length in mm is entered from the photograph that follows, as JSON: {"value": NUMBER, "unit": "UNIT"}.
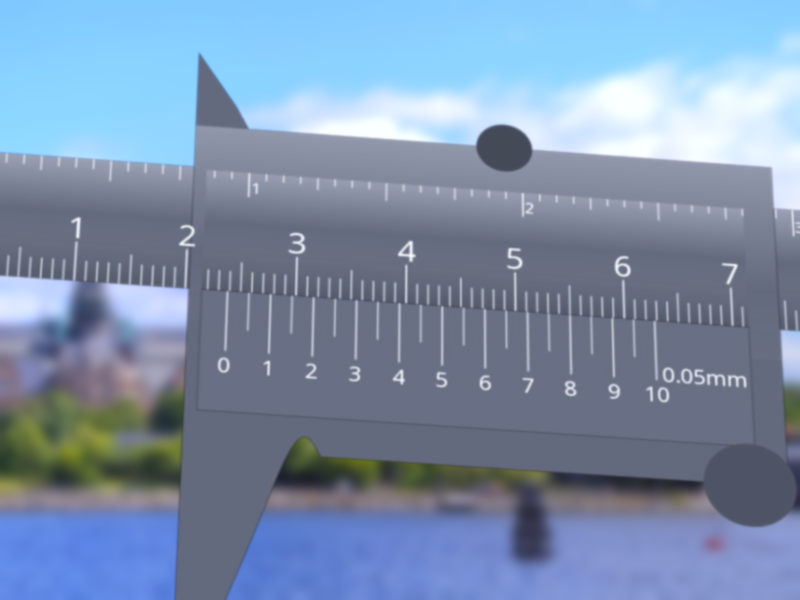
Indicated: {"value": 23.8, "unit": "mm"}
